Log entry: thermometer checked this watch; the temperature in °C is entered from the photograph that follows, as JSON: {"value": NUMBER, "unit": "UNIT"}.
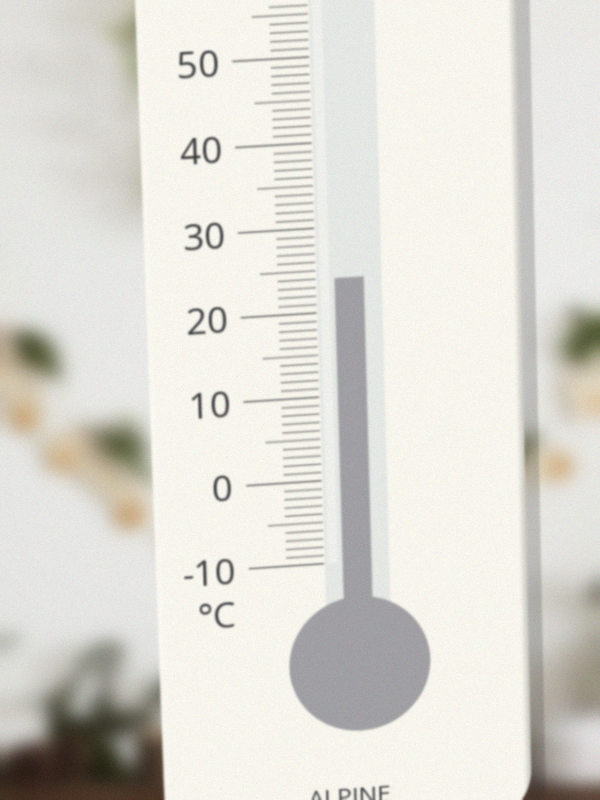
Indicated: {"value": 24, "unit": "°C"}
